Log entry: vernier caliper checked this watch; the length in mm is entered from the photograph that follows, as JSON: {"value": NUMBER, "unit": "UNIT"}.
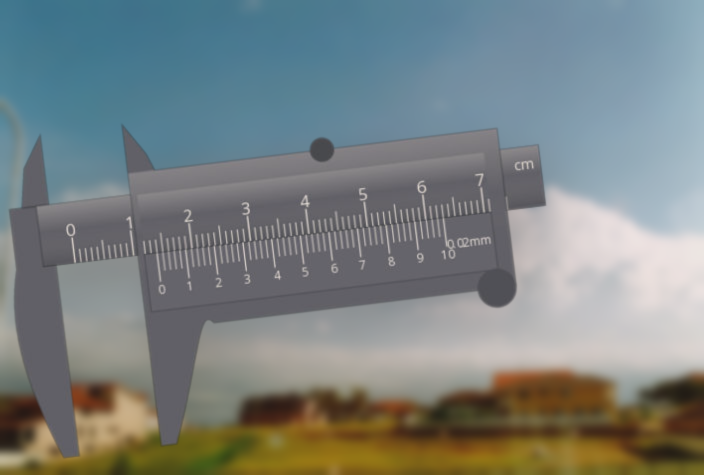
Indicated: {"value": 14.0, "unit": "mm"}
